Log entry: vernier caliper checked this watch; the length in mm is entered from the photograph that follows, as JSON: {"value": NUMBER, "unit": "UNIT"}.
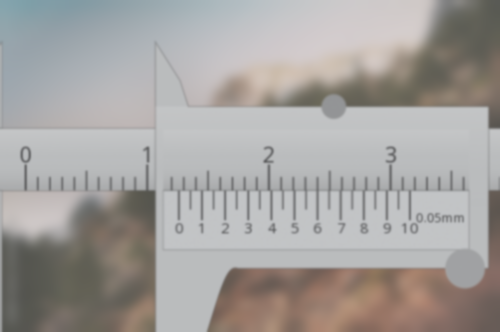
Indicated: {"value": 12.6, "unit": "mm"}
